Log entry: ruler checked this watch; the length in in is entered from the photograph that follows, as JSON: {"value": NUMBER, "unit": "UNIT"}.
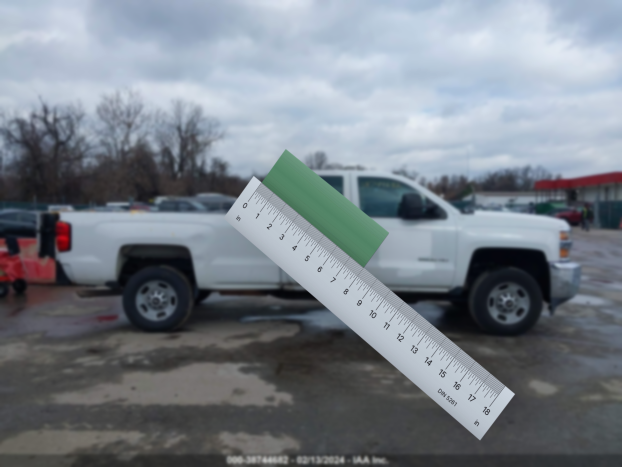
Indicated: {"value": 8, "unit": "in"}
